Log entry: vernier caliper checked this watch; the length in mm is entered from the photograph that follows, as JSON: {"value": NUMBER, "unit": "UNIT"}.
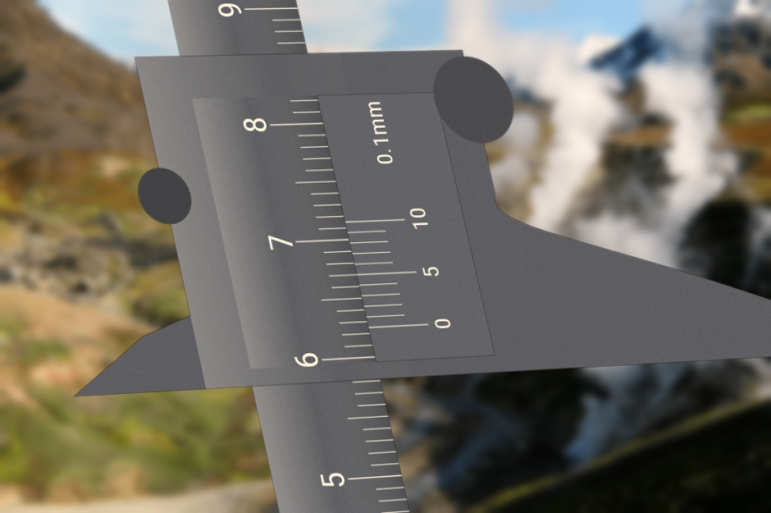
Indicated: {"value": 62.5, "unit": "mm"}
